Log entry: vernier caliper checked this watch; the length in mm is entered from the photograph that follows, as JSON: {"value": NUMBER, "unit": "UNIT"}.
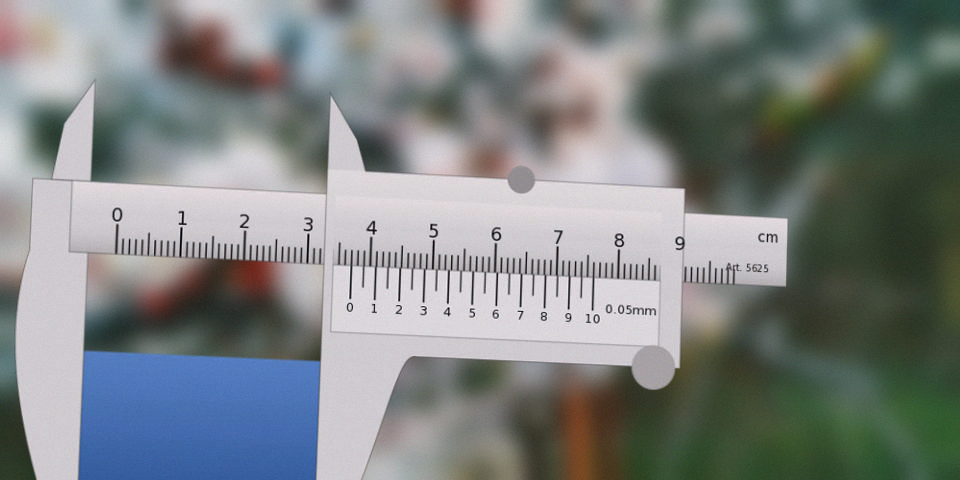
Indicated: {"value": 37.0, "unit": "mm"}
